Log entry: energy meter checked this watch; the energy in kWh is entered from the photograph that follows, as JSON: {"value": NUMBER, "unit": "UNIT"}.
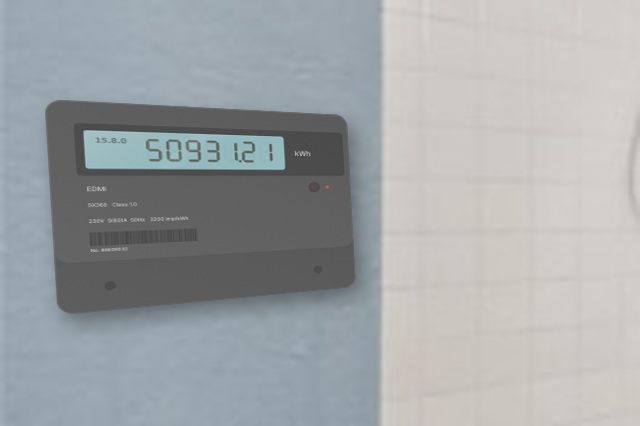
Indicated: {"value": 50931.21, "unit": "kWh"}
